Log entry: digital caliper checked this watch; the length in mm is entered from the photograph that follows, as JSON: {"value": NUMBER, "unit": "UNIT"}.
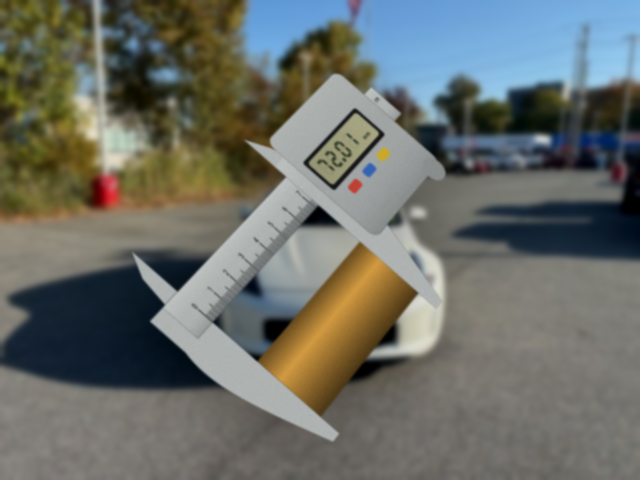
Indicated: {"value": 72.01, "unit": "mm"}
